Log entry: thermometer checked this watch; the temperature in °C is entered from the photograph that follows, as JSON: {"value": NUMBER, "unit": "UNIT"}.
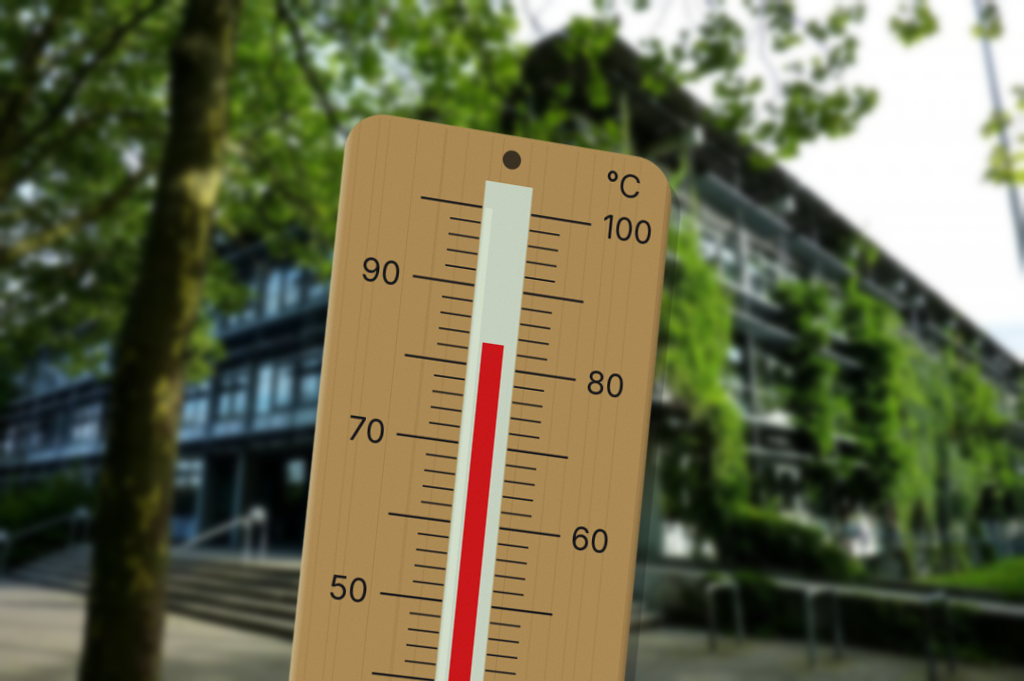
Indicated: {"value": 83, "unit": "°C"}
